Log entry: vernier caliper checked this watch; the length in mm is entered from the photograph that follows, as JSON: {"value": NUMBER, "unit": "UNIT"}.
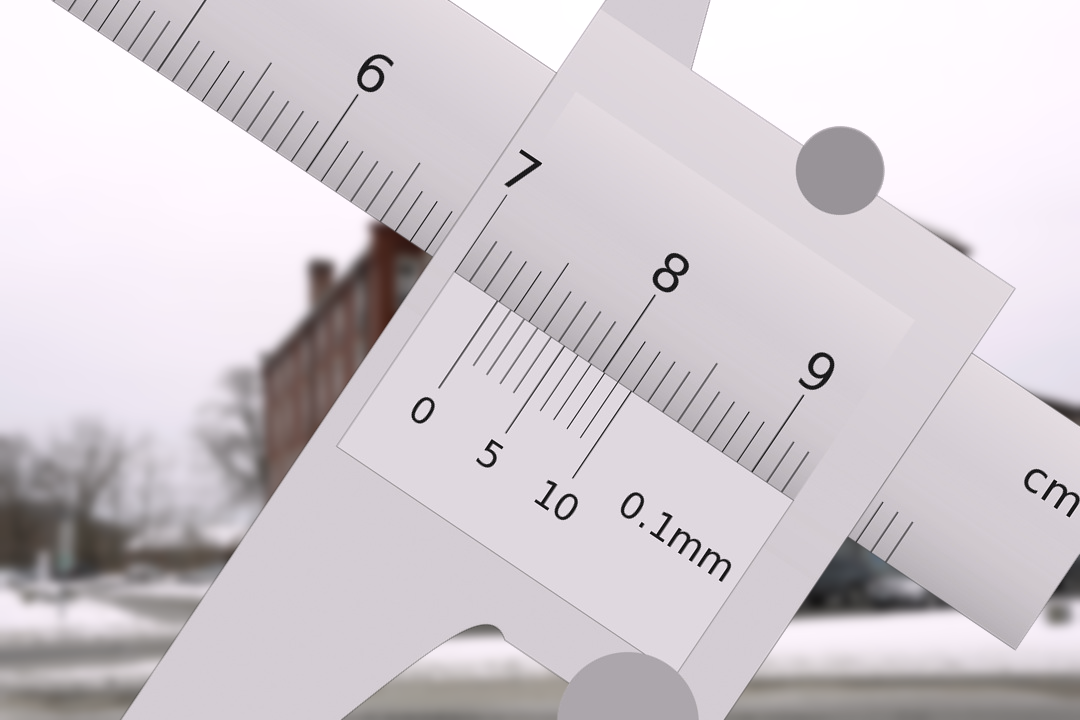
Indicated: {"value": 72.9, "unit": "mm"}
